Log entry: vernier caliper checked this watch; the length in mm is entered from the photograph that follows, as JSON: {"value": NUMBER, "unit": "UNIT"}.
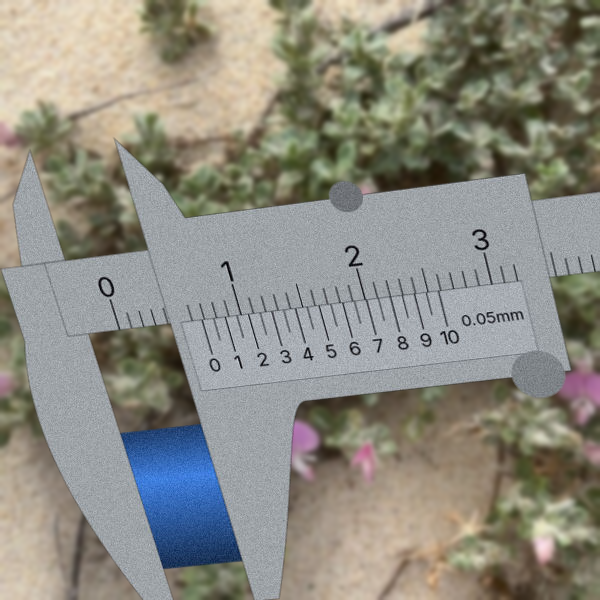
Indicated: {"value": 6.8, "unit": "mm"}
